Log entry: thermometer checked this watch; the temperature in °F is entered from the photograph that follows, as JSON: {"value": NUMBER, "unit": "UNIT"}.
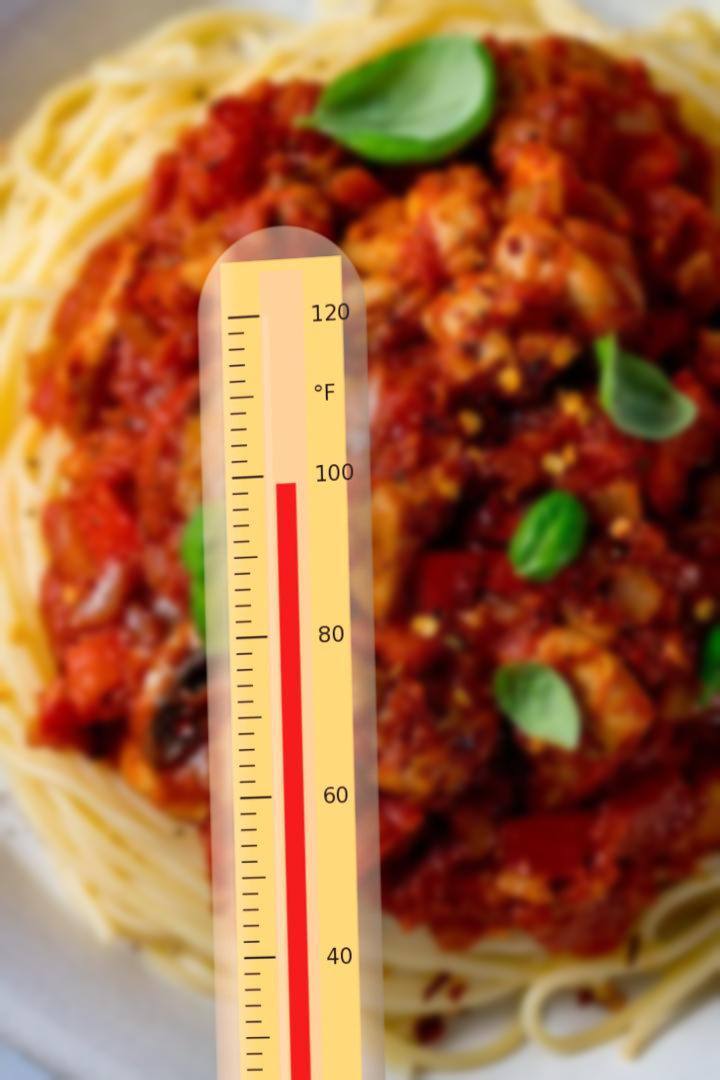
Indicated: {"value": 99, "unit": "°F"}
